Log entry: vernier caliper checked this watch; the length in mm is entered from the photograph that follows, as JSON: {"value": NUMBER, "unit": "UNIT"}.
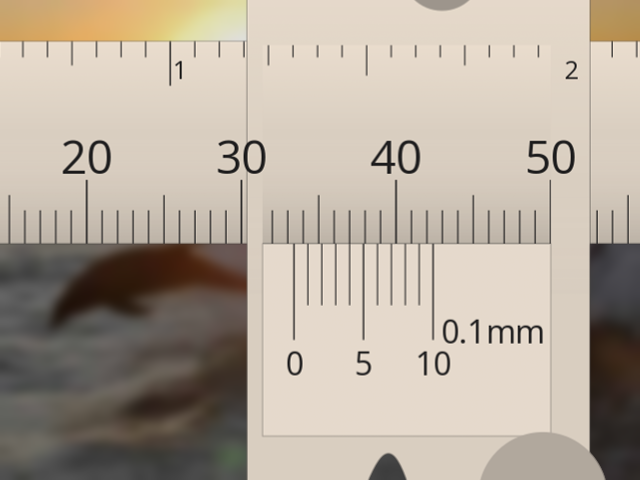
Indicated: {"value": 33.4, "unit": "mm"}
